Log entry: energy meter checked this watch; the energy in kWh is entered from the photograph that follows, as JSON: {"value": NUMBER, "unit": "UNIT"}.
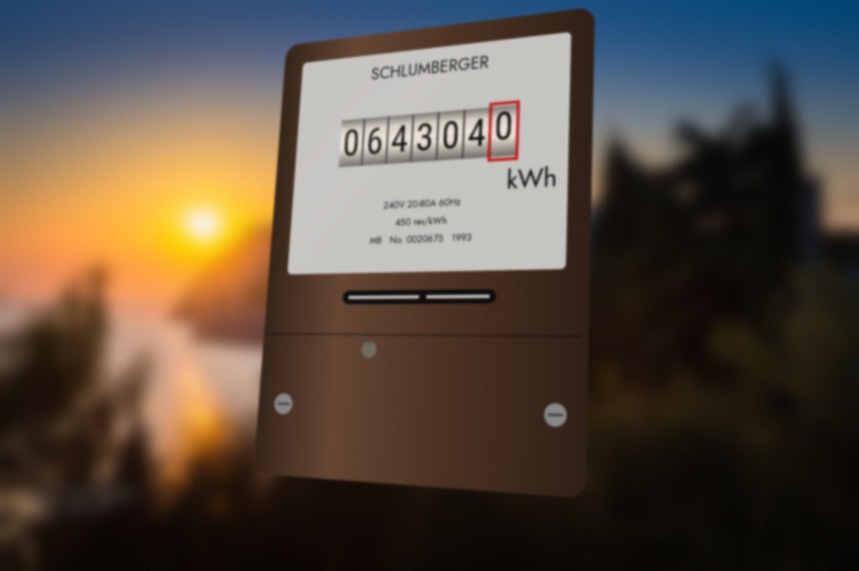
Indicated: {"value": 64304.0, "unit": "kWh"}
